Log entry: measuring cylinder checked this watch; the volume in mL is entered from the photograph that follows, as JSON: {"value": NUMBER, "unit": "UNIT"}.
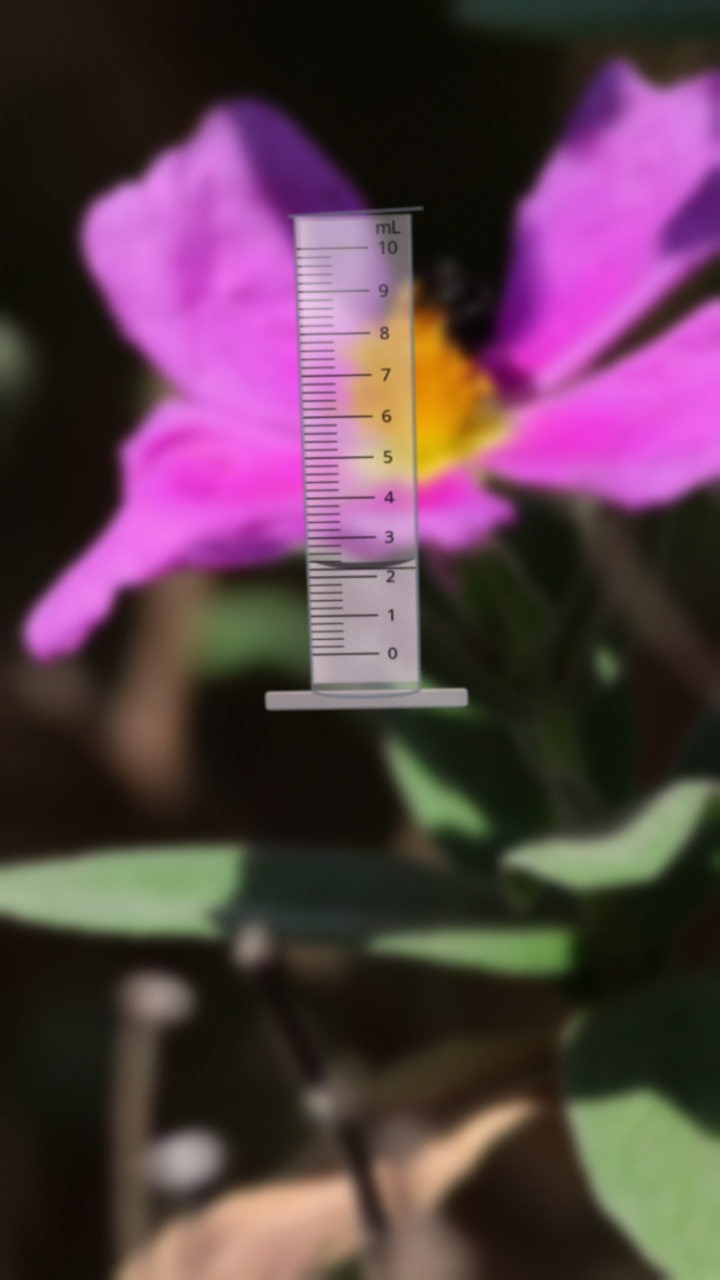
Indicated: {"value": 2.2, "unit": "mL"}
